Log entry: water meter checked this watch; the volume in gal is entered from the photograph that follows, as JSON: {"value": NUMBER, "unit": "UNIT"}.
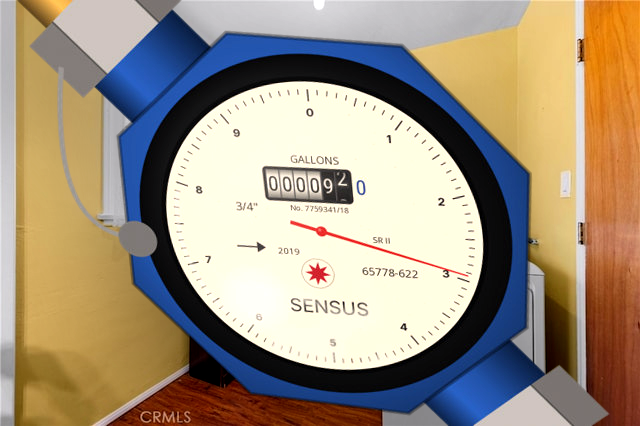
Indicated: {"value": 922.9, "unit": "gal"}
